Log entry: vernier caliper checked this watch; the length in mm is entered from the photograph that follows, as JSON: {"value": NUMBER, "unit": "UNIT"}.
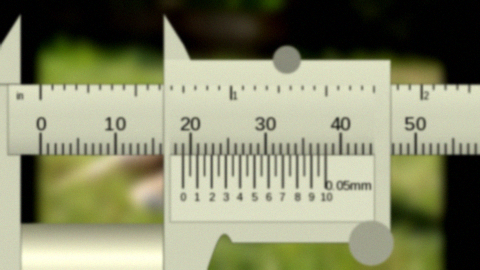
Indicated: {"value": 19.0, "unit": "mm"}
